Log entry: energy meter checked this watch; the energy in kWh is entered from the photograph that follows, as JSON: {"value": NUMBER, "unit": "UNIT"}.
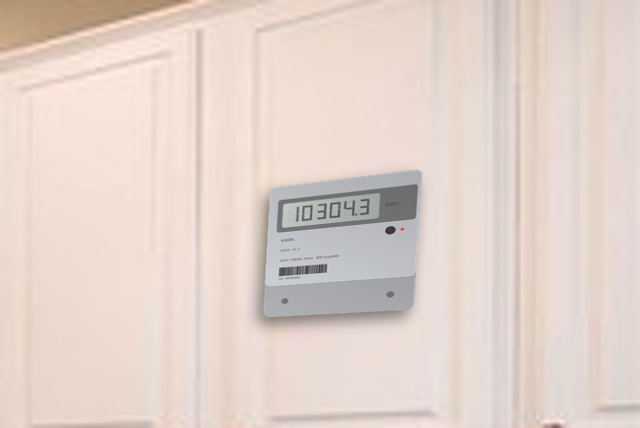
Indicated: {"value": 10304.3, "unit": "kWh"}
